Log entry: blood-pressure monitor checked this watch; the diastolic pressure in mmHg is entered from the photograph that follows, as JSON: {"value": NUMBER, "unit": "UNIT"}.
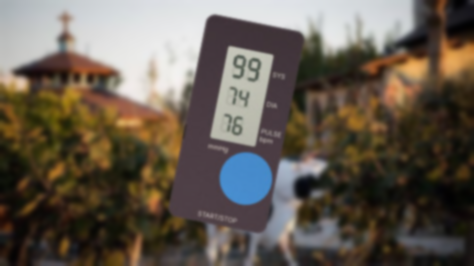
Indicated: {"value": 74, "unit": "mmHg"}
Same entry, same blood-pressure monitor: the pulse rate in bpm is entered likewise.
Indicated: {"value": 76, "unit": "bpm"}
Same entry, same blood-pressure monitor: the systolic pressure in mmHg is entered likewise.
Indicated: {"value": 99, "unit": "mmHg"}
